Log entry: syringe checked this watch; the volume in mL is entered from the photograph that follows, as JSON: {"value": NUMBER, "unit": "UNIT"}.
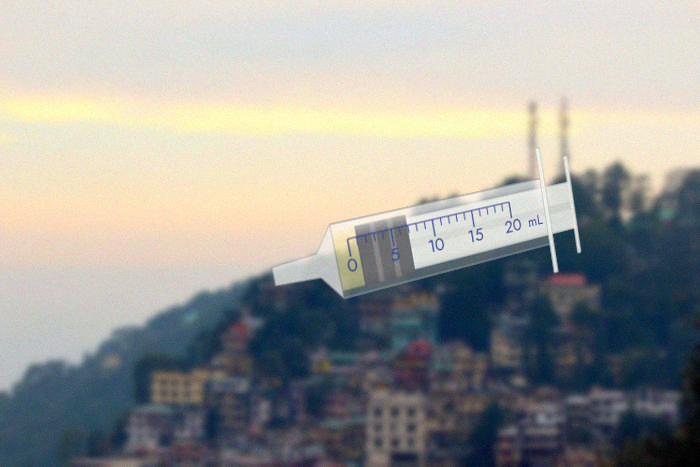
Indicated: {"value": 1, "unit": "mL"}
